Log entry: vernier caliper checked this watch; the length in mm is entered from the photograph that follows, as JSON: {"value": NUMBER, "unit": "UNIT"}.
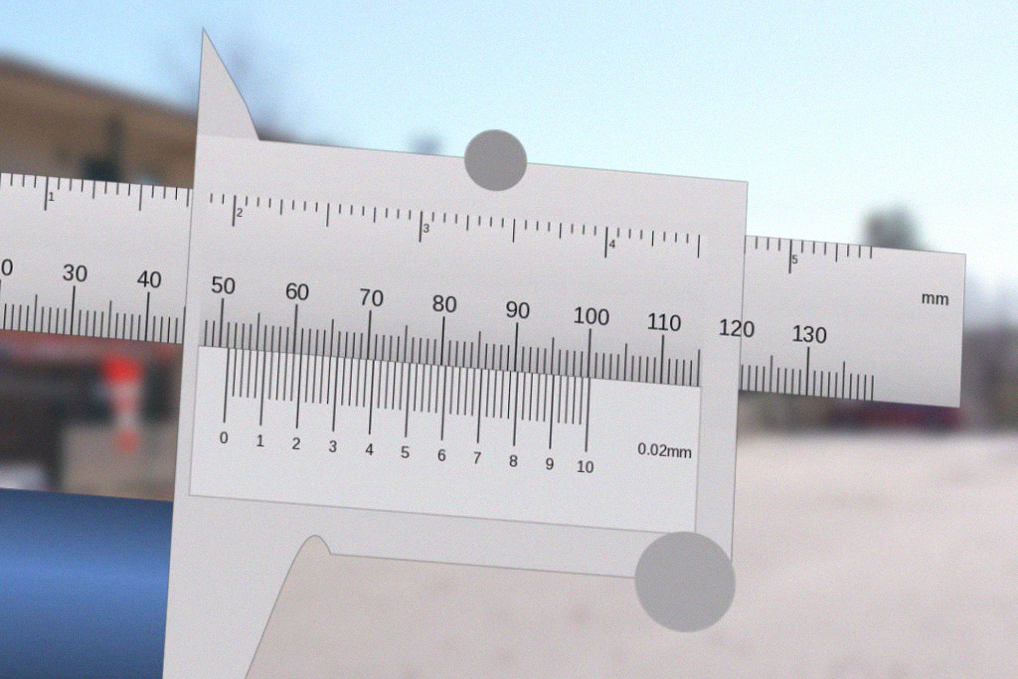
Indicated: {"value": 51.2, "unit": "mm"}
